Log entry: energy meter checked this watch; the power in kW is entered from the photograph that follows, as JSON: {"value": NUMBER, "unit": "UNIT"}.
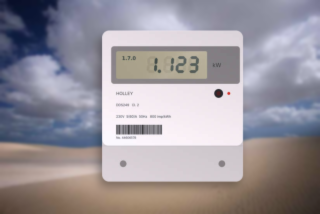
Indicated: {"value": 1.123, "unit": "kW"}
